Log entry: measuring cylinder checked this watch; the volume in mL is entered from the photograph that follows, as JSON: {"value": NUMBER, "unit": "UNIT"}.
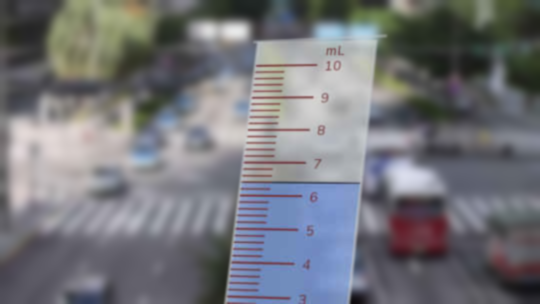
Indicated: {"value": 6.4, "unit": "mL"}
